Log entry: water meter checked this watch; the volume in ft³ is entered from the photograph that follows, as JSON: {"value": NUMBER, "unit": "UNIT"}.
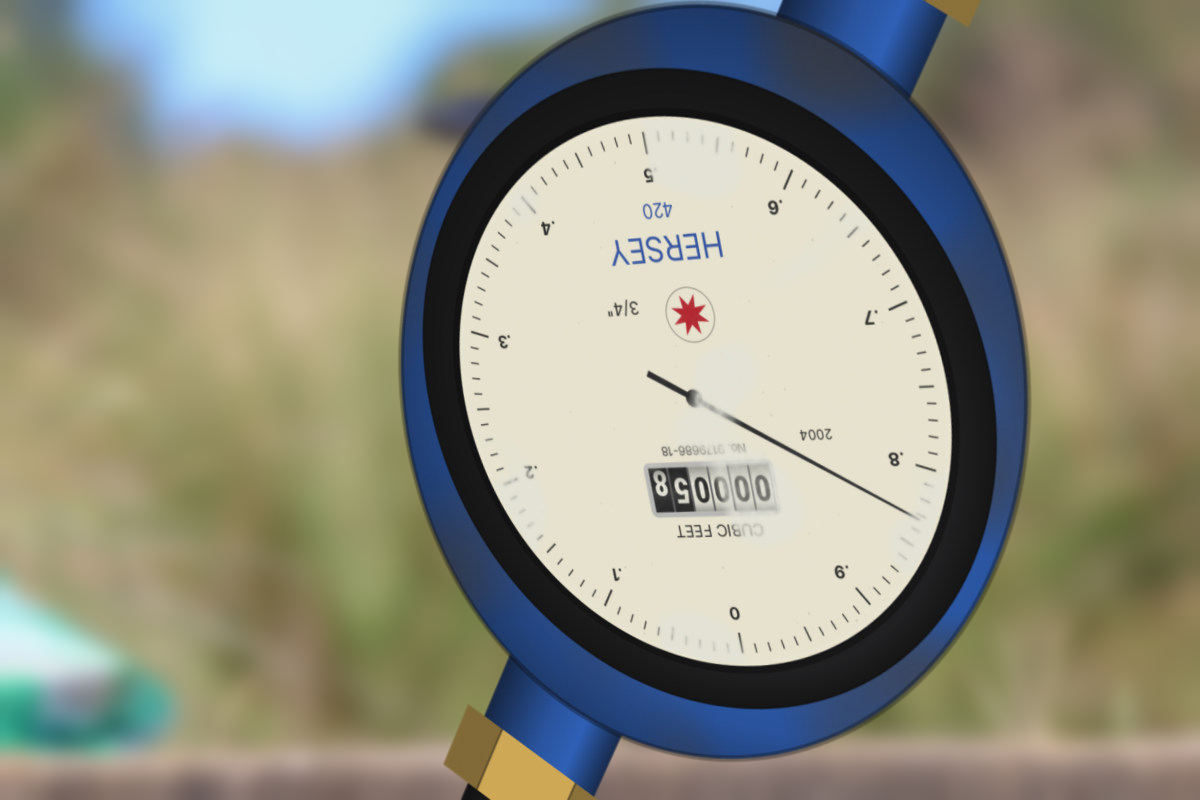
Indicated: {"value": 57.83, "unit": "ft³"}
